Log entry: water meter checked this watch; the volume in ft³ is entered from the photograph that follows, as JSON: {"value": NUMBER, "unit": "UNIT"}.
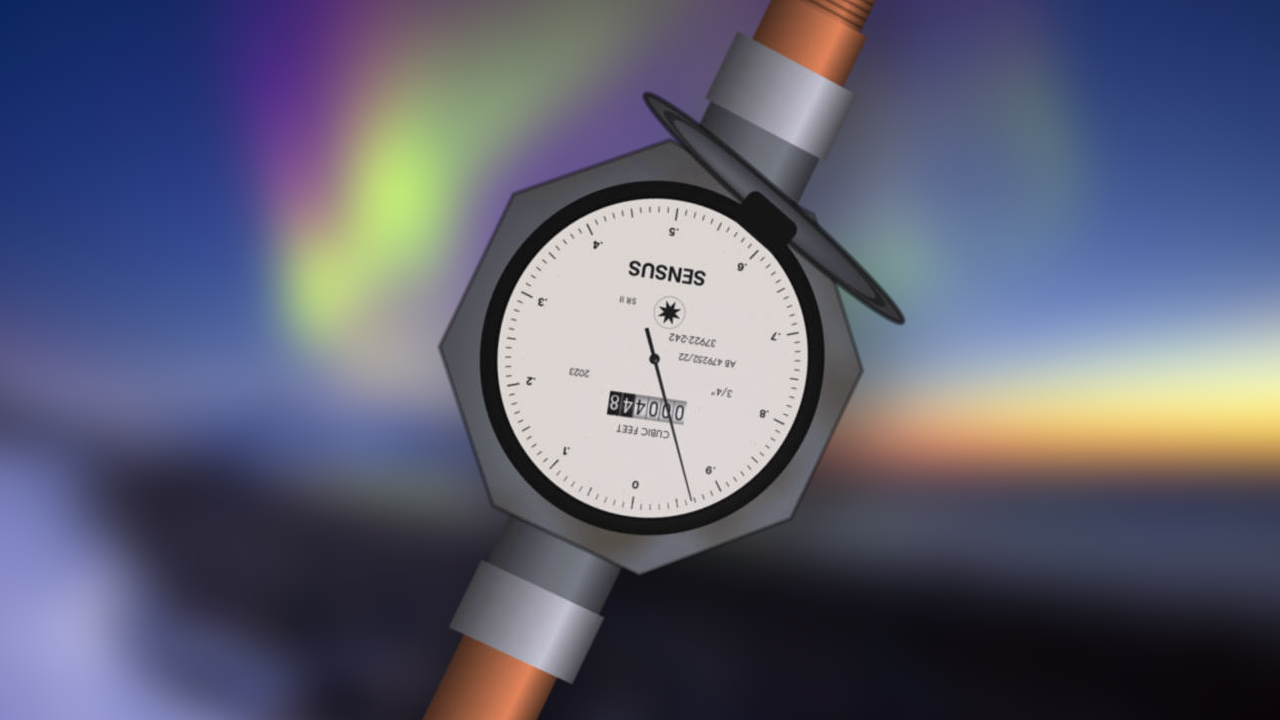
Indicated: {"value": 447.93, "unit": "ft³"}
